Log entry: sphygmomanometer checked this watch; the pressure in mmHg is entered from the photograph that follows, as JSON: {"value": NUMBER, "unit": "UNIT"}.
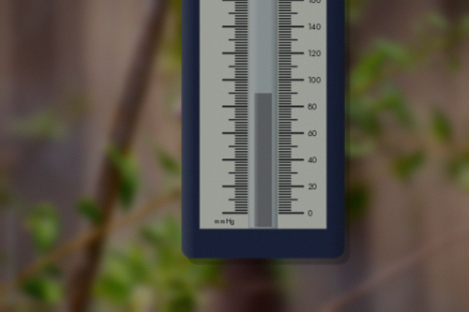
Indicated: {"value": 90, "unit": "mmHg"}
